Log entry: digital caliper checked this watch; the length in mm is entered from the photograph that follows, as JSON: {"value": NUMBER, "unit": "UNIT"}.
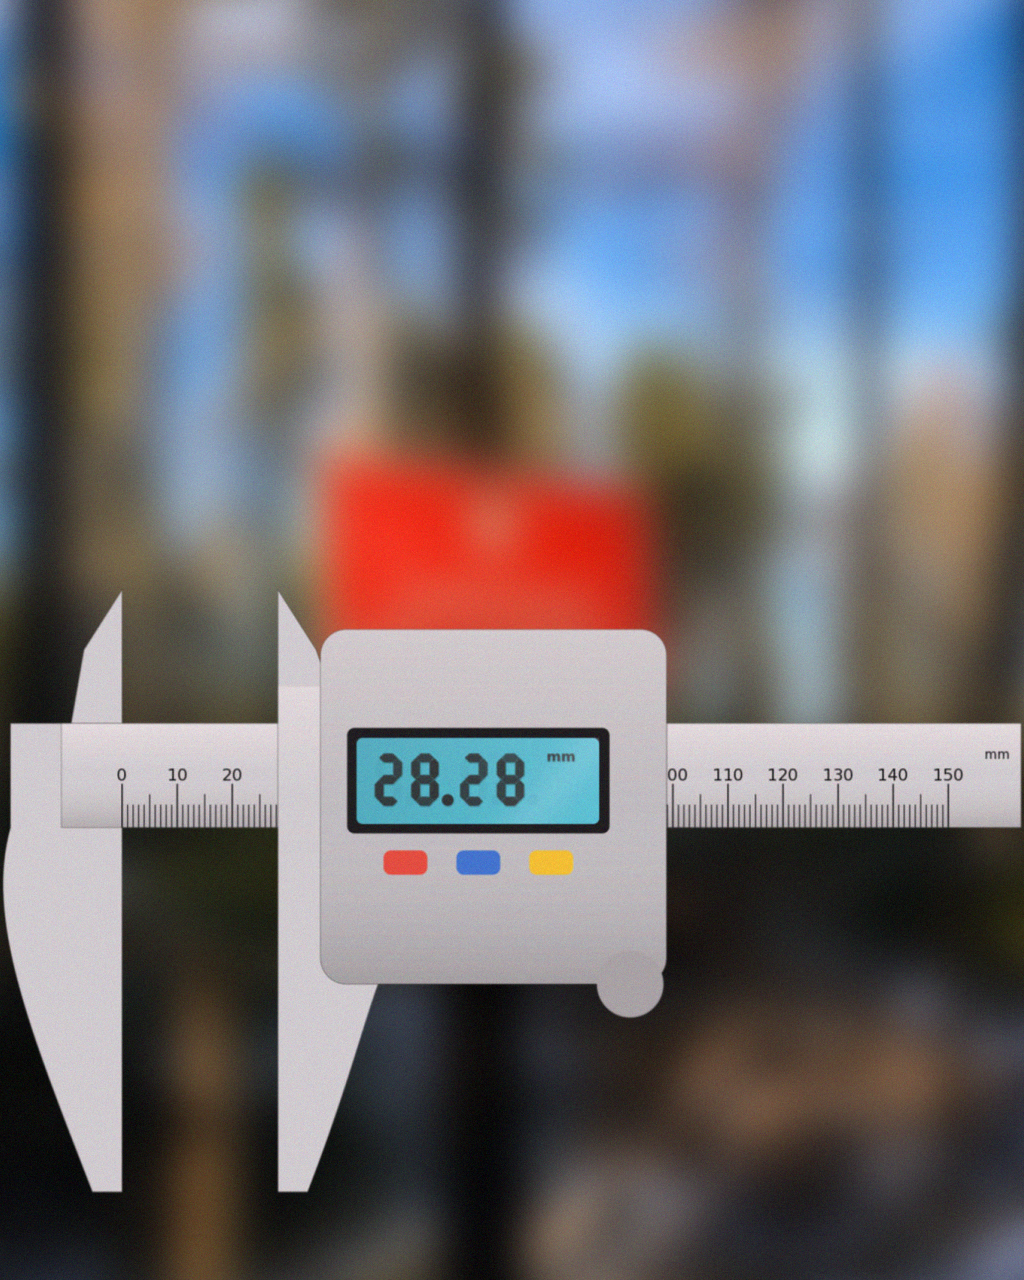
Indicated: {"value": 28.28, "unit": "mm"}
